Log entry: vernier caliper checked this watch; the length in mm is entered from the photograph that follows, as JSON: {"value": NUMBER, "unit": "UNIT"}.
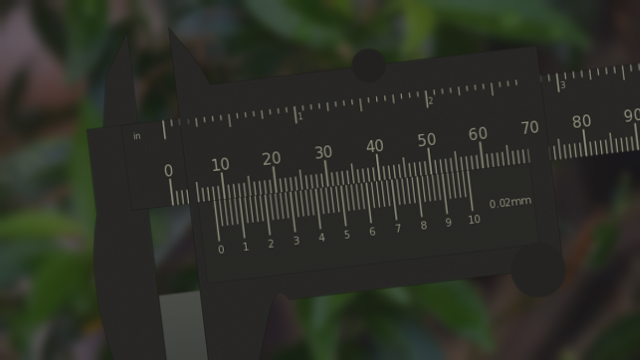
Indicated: {"value": 8.0, "unit": "mm"}
